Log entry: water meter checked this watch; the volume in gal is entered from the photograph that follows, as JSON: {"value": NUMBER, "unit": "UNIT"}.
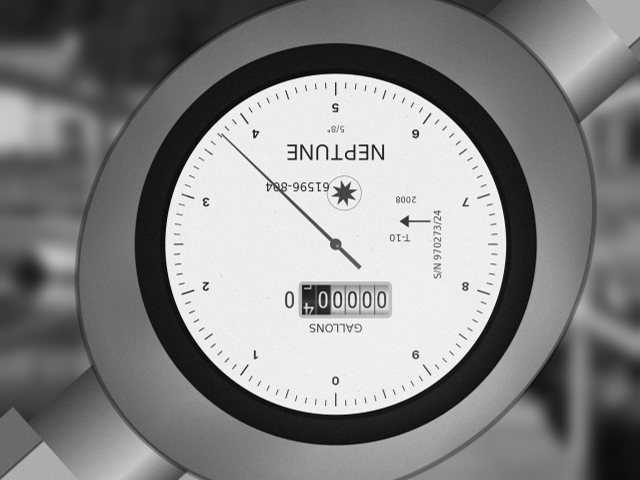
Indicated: {"value": 43.7, "unit": "gal"}
